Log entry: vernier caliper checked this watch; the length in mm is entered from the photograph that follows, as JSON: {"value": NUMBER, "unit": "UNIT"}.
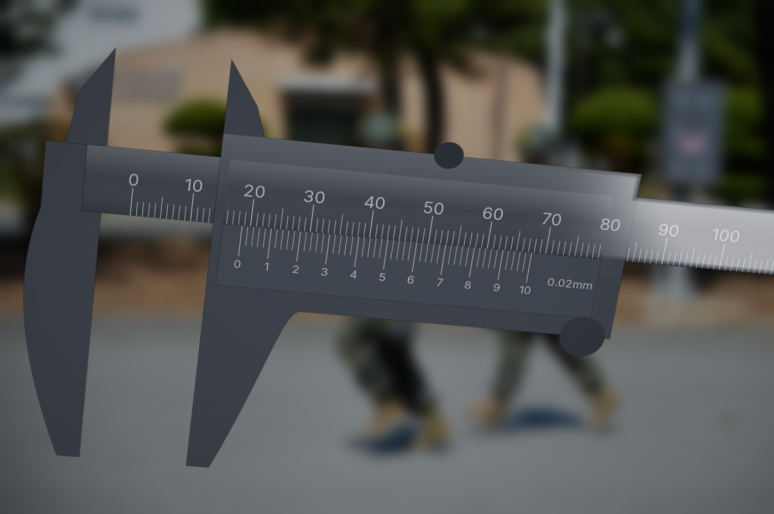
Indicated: {"value": 18.6, "unit": "mm"}
